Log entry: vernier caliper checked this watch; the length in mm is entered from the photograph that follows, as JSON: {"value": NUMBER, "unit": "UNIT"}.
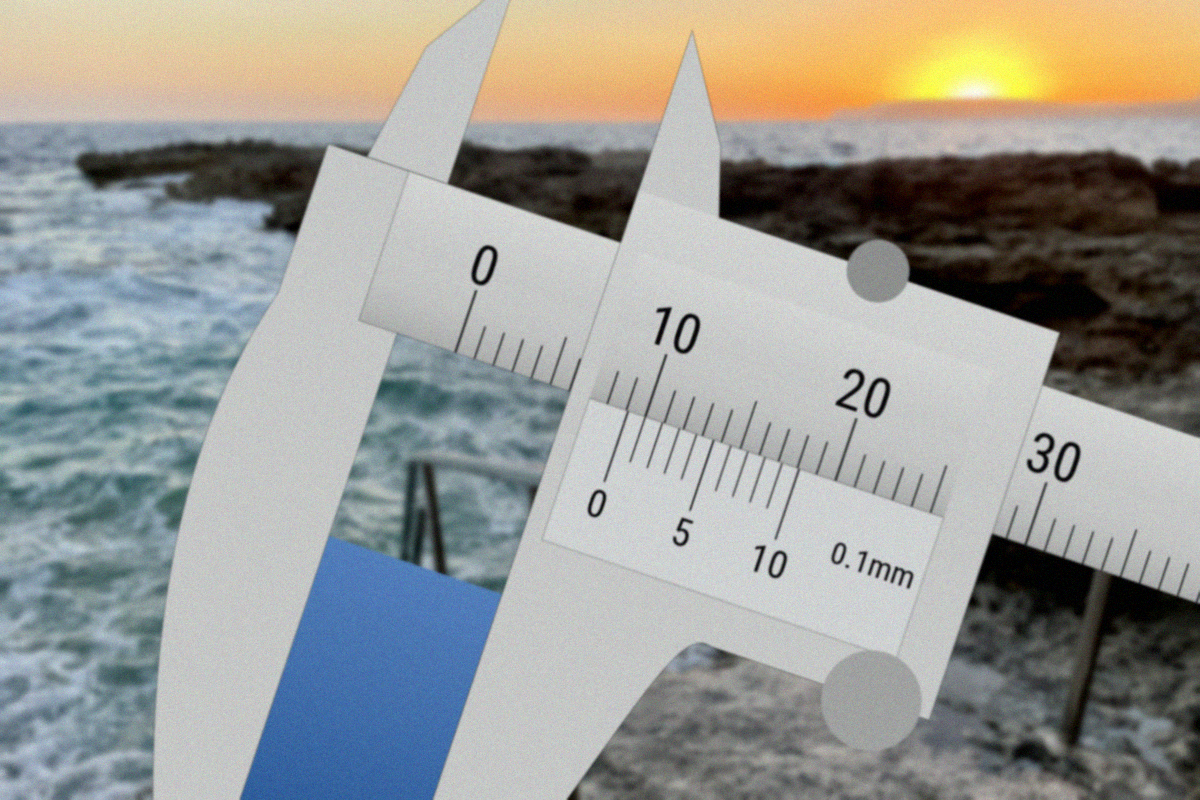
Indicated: {"value": 9.1, "unit": "mm"}
